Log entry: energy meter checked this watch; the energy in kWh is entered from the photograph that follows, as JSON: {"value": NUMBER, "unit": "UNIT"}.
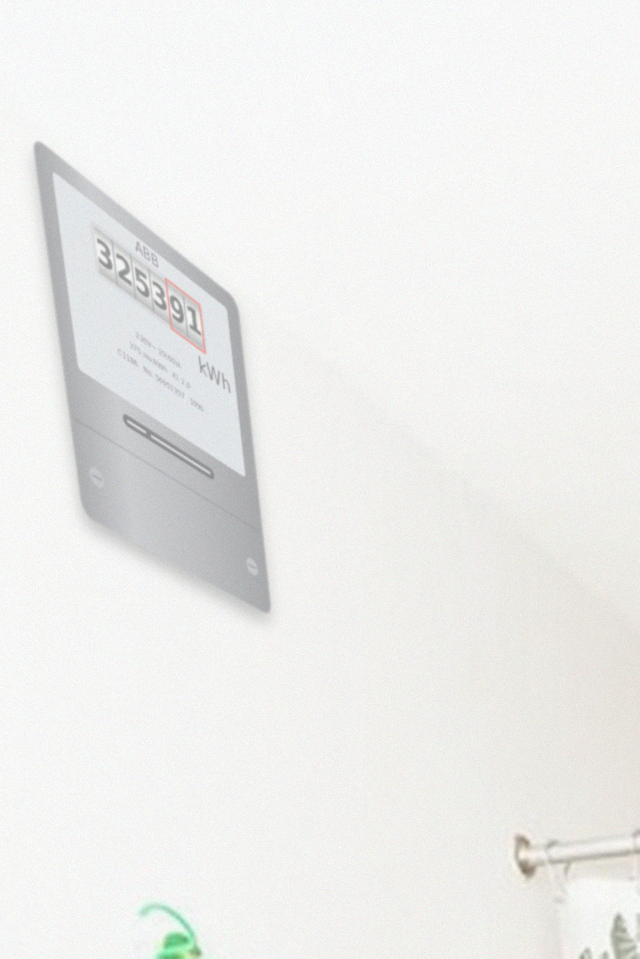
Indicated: {"value": 3253.91, "unit": "kWh"}
